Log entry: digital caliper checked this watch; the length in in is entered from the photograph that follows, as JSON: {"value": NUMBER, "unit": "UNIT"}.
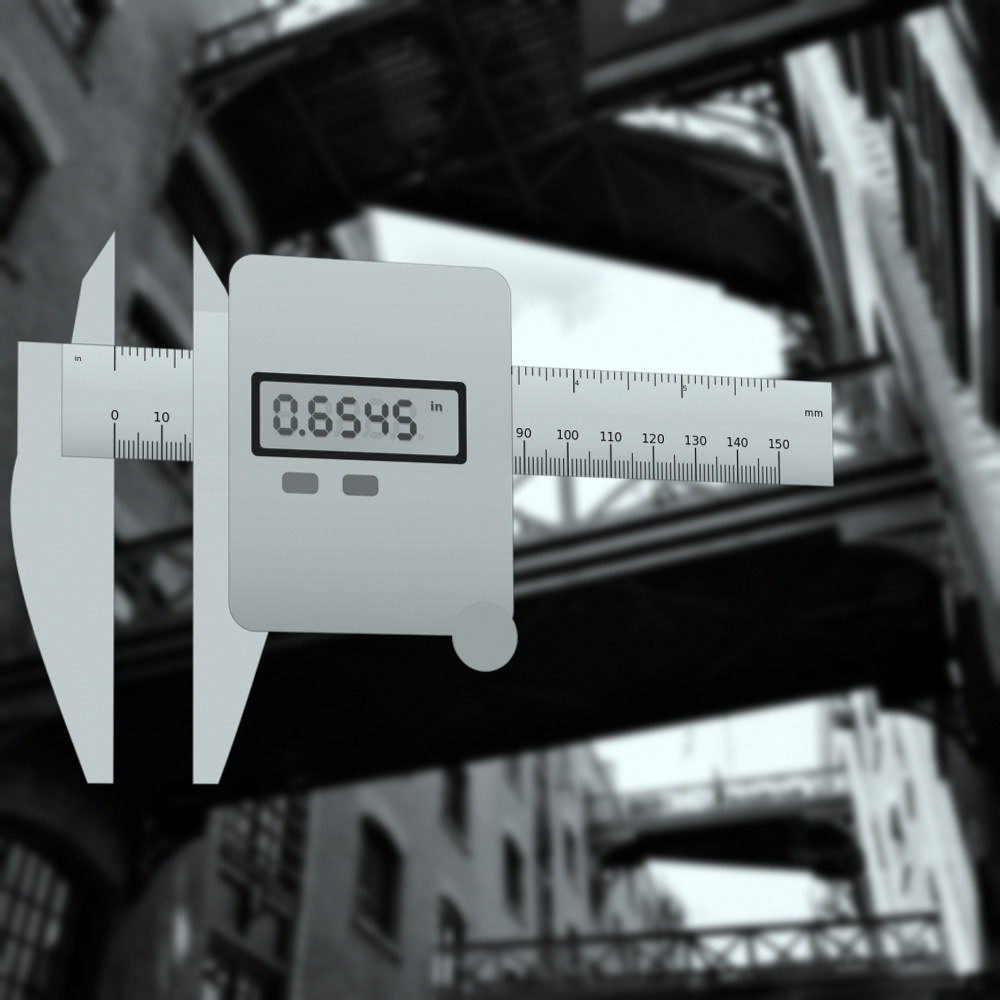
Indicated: {"value": 0.6545, "unit": "in"}
